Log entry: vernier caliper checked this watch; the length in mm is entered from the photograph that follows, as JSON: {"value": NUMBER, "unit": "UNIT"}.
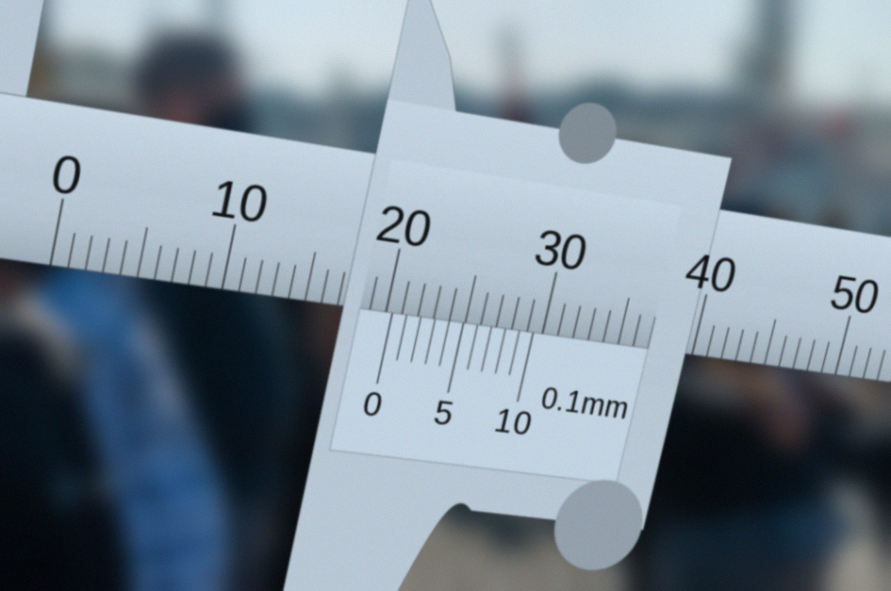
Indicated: {"value": 20.4, "unit": "mm"}
